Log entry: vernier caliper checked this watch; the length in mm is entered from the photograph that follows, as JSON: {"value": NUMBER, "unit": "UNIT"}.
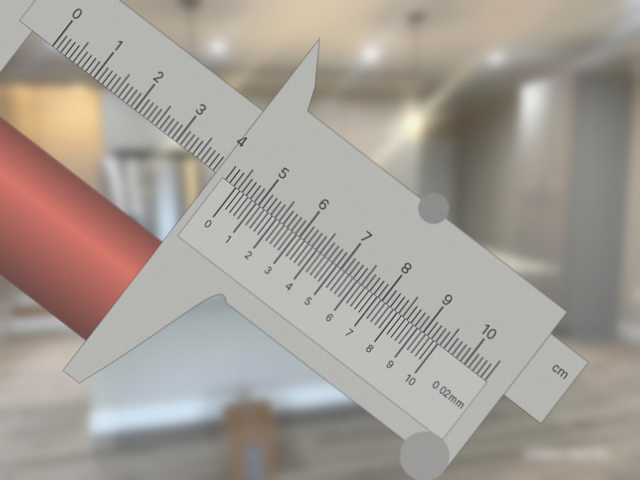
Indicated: {"value": 44.5, "unit": "mm"}
